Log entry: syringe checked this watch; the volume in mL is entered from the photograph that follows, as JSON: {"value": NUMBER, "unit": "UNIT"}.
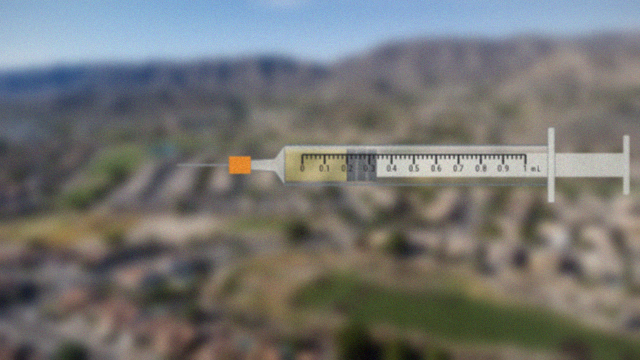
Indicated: {"value": 0.2, "unit": "mL"}
